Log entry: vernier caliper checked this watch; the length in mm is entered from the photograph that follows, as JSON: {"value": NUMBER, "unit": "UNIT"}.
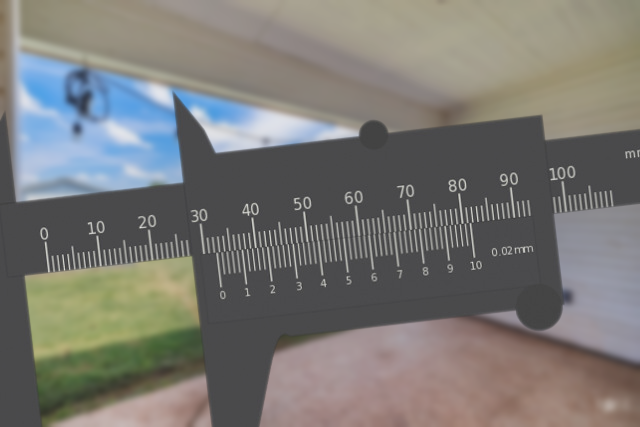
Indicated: {"value": 32.5, "unit": "mm"}
